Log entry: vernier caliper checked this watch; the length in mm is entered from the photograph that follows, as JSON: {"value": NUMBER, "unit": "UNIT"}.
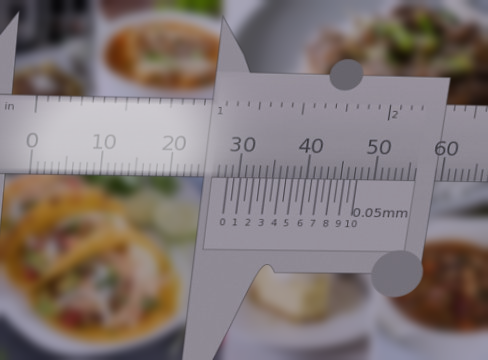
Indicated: {"value": 28.4, "unit": "mm"}
